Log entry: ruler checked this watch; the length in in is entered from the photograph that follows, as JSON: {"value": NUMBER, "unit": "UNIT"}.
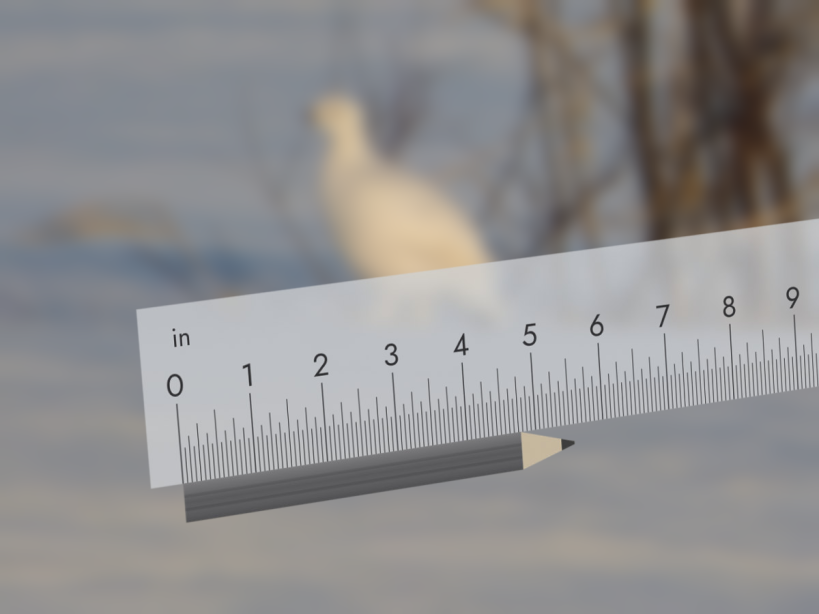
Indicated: {"value": 5.5625, "unit": "in"}
